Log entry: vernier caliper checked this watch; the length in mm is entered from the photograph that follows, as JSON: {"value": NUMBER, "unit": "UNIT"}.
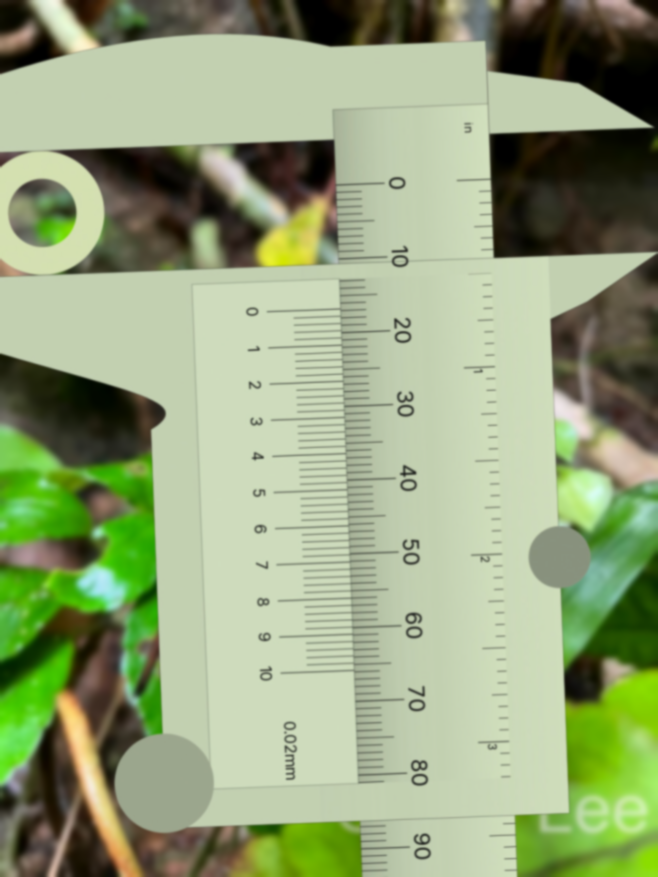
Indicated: {"value": 16.8, "unit": "mm"}
